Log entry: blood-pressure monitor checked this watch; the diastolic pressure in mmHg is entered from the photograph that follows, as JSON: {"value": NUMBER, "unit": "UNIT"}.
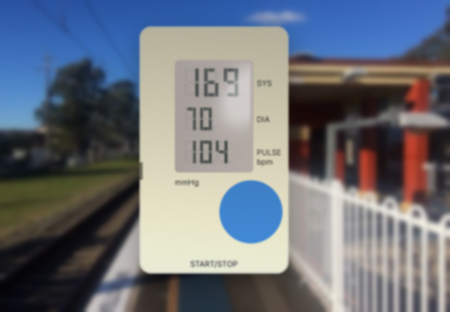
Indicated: {"value": 70, "unit": "mmHg"}
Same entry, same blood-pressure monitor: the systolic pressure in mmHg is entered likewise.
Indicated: {"value": 169, "unit": "mmHg"}
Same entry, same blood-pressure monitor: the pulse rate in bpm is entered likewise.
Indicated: {"value": 104, "unit": "bpm"}
